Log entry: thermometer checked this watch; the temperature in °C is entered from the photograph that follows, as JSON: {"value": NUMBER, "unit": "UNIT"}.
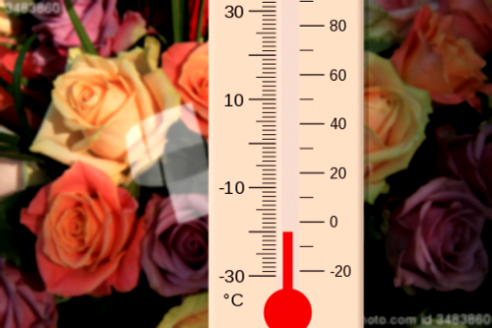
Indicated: {"value": -20, "unit": "°C"}
